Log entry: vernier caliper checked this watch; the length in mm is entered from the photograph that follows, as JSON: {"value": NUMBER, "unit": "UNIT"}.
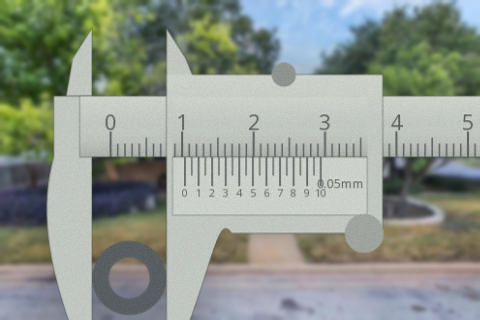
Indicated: {"value": 10.4, "unit": "mm"}
